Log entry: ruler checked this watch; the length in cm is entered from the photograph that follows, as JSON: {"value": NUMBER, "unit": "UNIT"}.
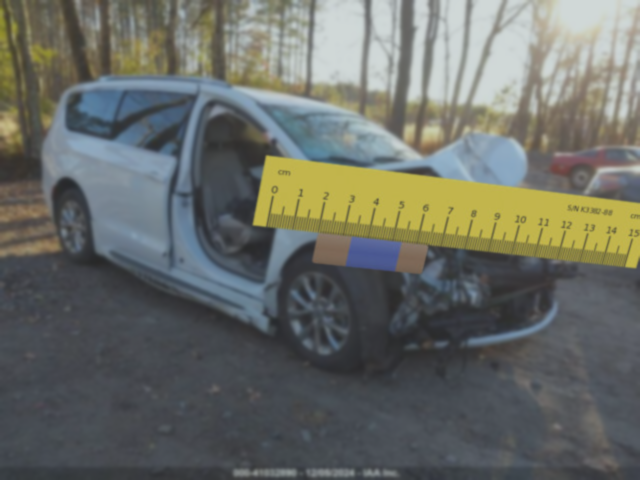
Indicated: {"value": 4.5, "unit": "cm"}
